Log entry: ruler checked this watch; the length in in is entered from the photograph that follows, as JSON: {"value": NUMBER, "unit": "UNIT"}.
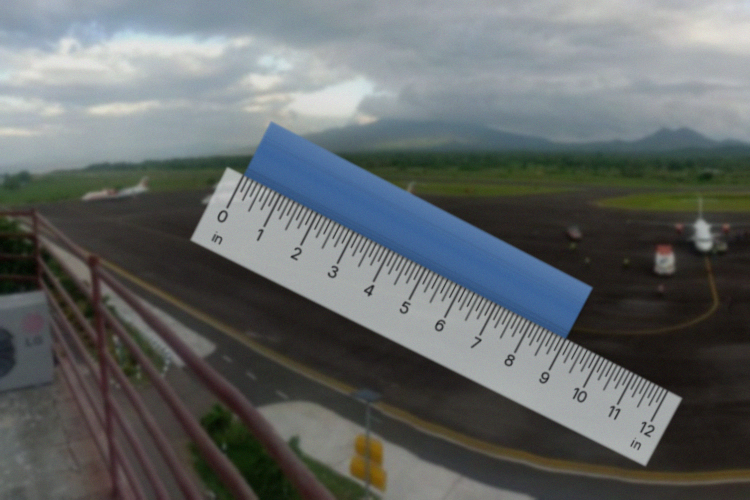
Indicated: {"value": 9, "unit": "in"}
